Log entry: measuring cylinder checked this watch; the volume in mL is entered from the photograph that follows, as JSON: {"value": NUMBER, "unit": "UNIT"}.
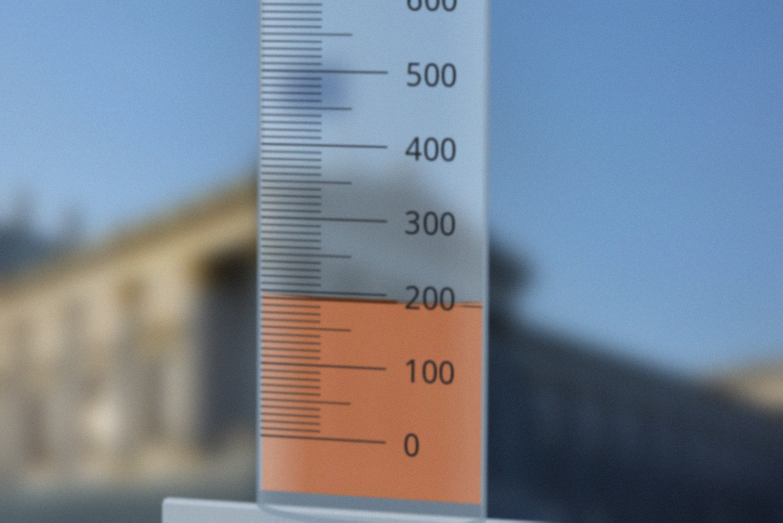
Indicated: {"value": 190, "unit": "mL"}
